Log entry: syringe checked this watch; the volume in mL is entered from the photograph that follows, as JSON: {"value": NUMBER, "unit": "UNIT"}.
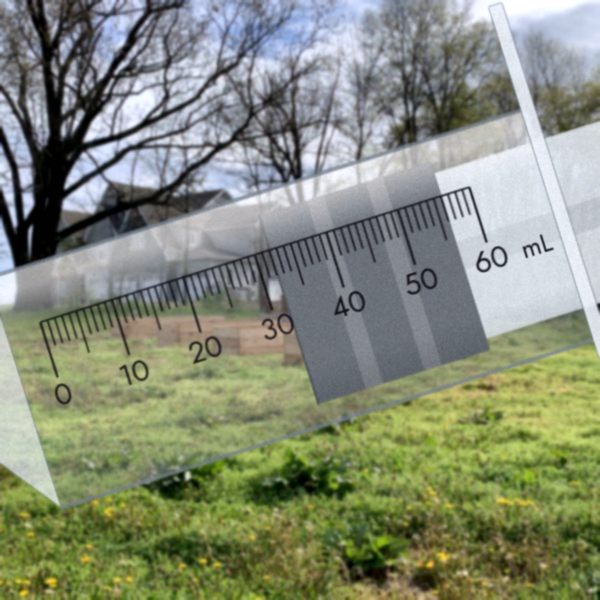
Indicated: {"value": 32, "unit": "mL"}
